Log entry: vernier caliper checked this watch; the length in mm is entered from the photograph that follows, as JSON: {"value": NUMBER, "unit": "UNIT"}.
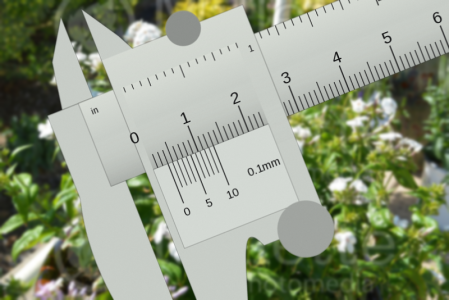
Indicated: {"value": 4.0, "unit": "mm"}
